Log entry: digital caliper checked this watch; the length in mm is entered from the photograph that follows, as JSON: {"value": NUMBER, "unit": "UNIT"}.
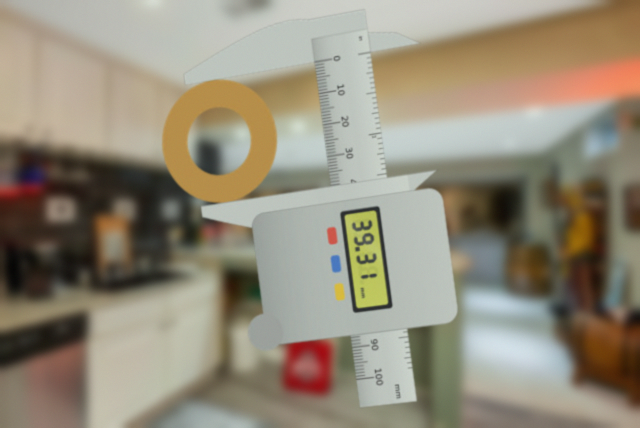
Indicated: {"value": 39.31, "unit": "mm"}
